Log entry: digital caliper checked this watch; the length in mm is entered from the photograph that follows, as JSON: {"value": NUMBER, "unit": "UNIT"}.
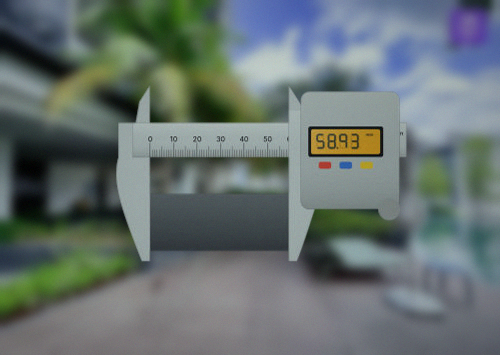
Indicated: {"value": 58.93, "unit": "mm"}
